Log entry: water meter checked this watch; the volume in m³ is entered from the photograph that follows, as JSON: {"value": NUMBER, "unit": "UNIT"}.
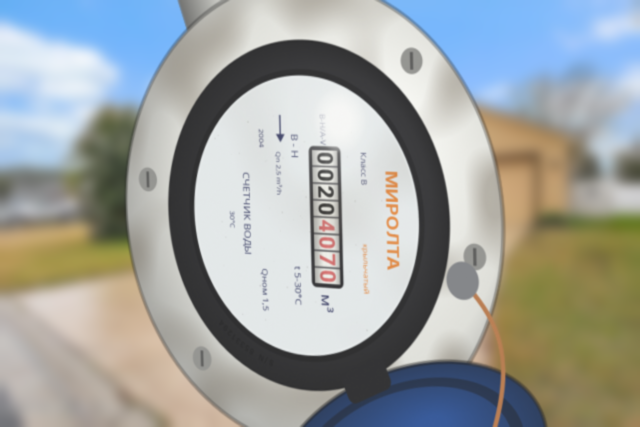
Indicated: {"value": 20.4070, "unit": "m³"}
